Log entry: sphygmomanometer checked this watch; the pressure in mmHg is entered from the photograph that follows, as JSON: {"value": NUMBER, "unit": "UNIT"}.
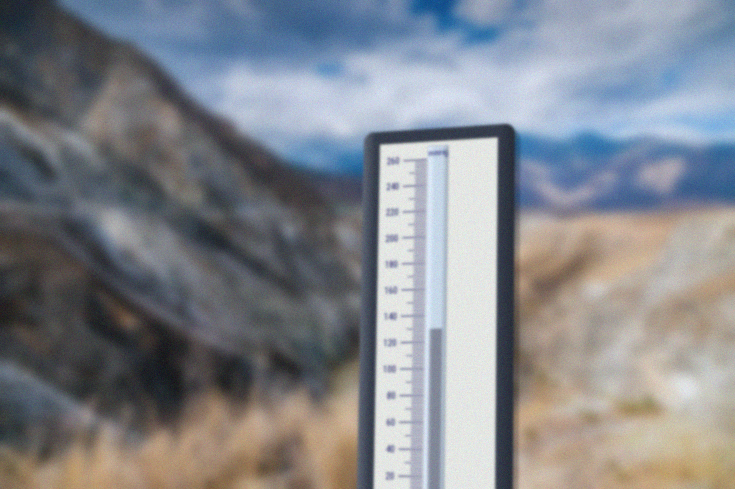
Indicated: {"value": 130, "unit": "mmHg"}
